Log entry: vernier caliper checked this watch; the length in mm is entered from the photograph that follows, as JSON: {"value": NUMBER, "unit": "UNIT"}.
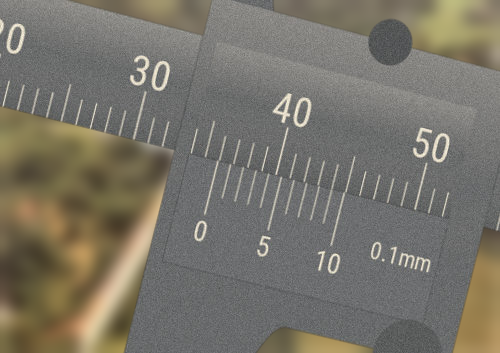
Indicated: {"value": 35.9, "unit": "mm"}
